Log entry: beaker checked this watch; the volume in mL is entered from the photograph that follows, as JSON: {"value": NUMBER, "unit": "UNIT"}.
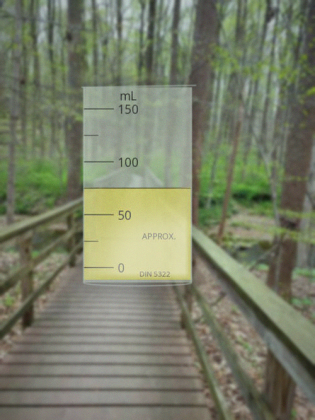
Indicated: {"value": 75, "unit": "mL"}
